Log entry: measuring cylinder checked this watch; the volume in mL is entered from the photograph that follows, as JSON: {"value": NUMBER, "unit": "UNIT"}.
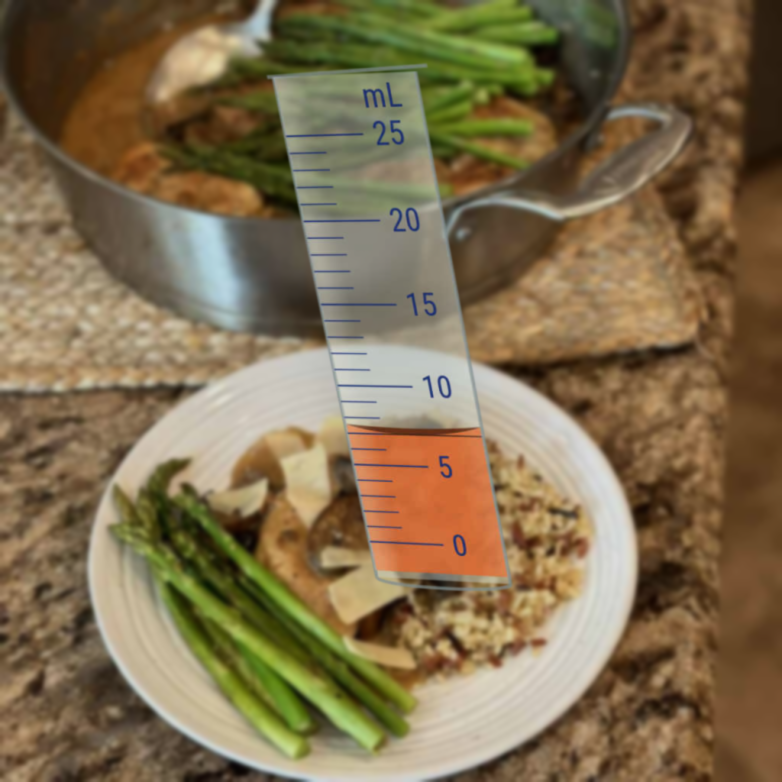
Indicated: {"value": 7, "unit": "mL"}
